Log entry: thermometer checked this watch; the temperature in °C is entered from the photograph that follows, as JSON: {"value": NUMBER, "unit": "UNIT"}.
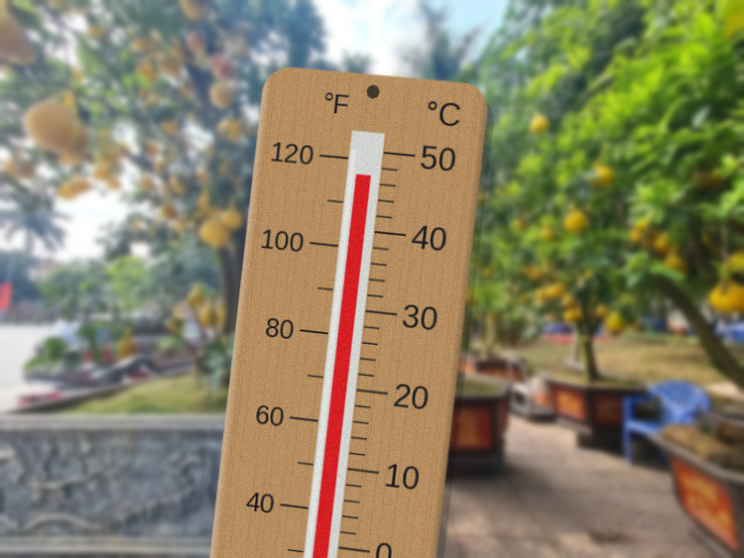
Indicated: {"value": 47, "unit": "°C"}
